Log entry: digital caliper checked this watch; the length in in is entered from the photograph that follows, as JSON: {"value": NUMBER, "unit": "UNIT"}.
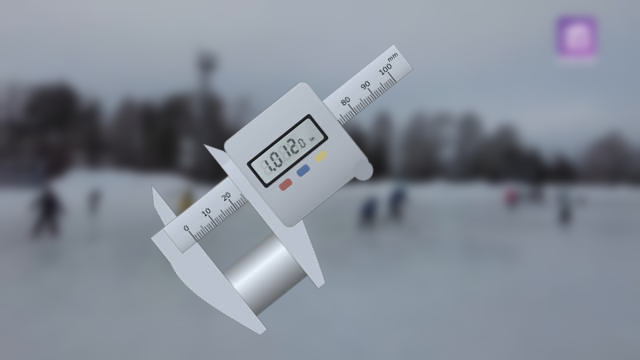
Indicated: {"value": 1.0120, "unit": "in"}
